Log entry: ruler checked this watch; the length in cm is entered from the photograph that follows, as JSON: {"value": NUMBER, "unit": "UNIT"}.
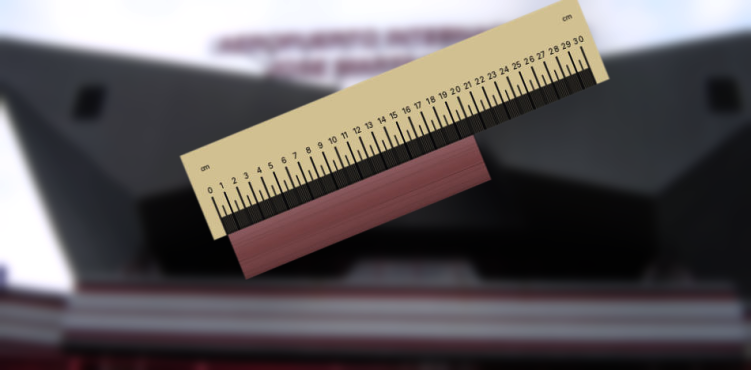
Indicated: {"value": 20, "unit": "cm"}
